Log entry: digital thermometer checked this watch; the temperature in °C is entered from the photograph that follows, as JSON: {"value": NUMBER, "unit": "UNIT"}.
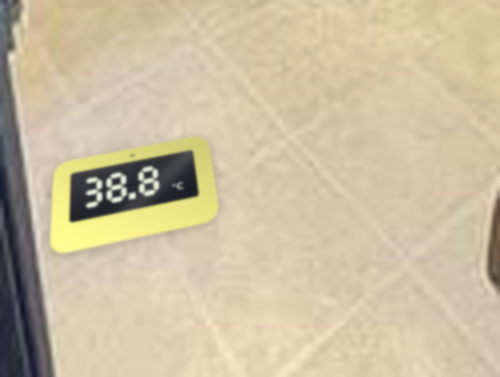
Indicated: {"value": 38.8, "unit": "°C"}
